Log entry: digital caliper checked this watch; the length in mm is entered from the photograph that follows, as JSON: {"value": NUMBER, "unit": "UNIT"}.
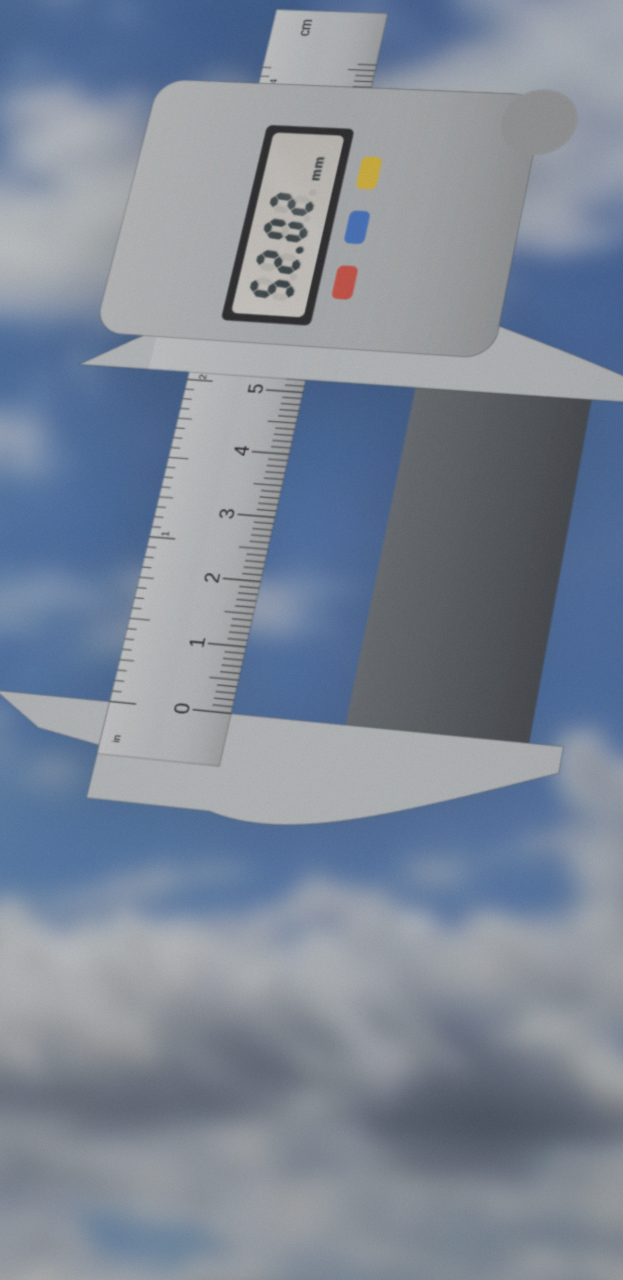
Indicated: {"value": 52.02, "unit": "mm"}
